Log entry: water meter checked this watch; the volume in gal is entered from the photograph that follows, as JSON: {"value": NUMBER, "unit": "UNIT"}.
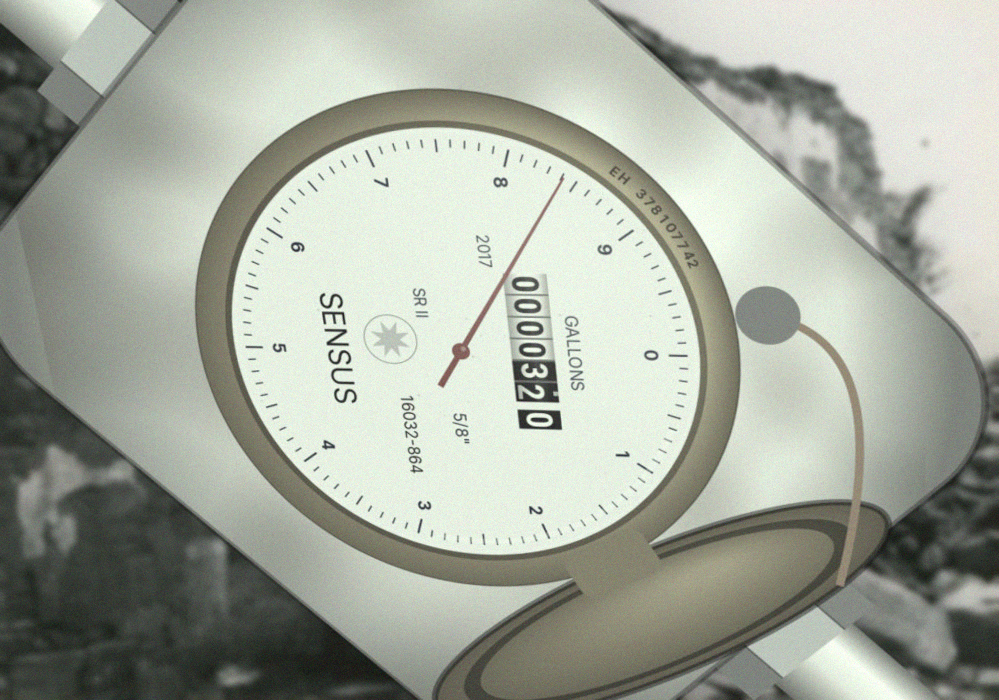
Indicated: {"value": 318.4, "unit": "gal"}
